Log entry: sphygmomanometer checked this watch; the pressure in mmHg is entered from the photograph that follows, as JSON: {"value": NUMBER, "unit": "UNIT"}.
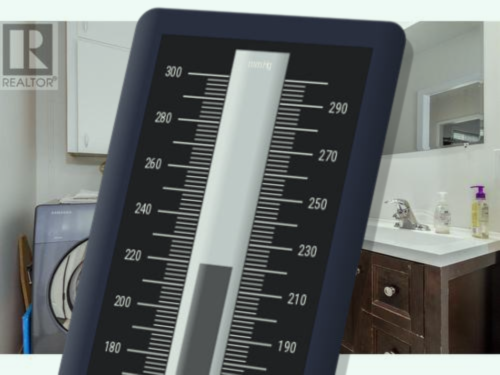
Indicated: {"value": 220, "unit": "mmHg"}
